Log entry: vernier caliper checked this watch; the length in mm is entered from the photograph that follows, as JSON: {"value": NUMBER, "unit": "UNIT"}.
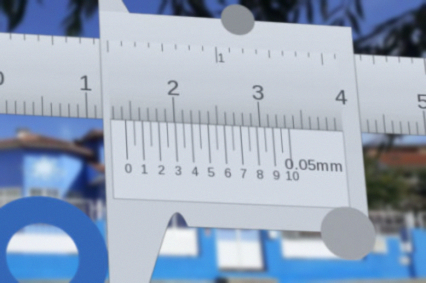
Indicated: {"value": 14.4, "unit": "mm"}
